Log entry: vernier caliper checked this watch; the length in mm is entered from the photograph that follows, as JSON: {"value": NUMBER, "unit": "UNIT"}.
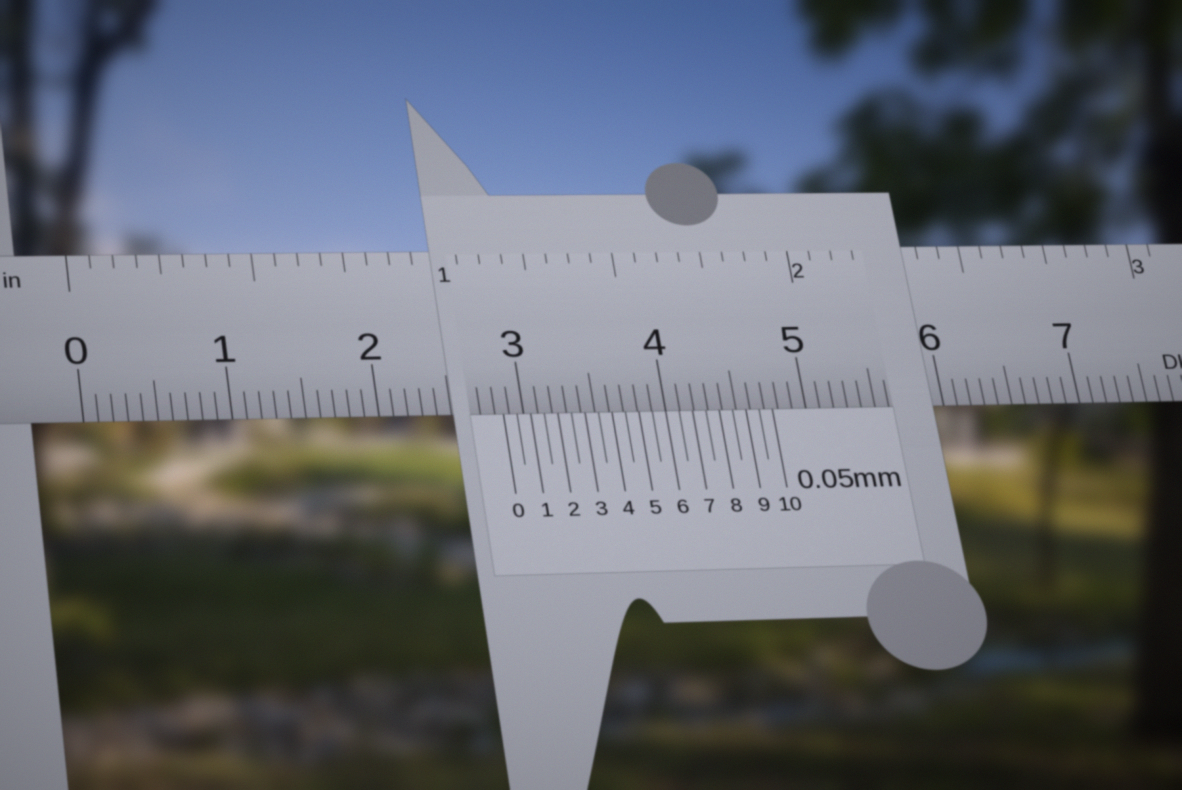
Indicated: {"value": 28.6, "unit": "mm"}
